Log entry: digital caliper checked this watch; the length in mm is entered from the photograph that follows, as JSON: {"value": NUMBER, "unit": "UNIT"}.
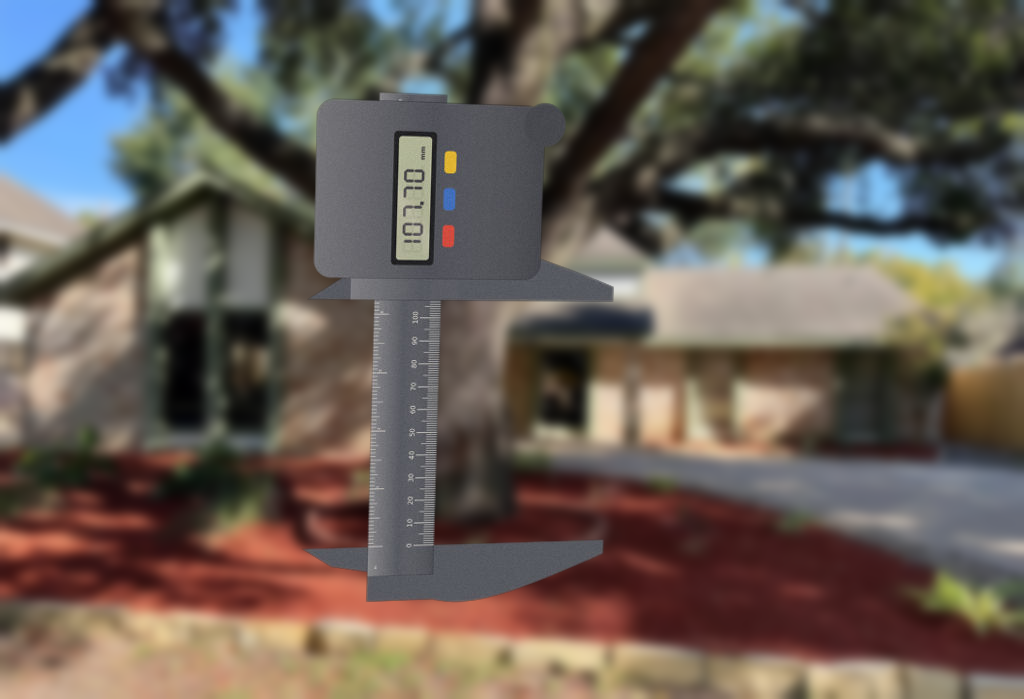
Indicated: {"value": 107.70, "unit": "mm"}
